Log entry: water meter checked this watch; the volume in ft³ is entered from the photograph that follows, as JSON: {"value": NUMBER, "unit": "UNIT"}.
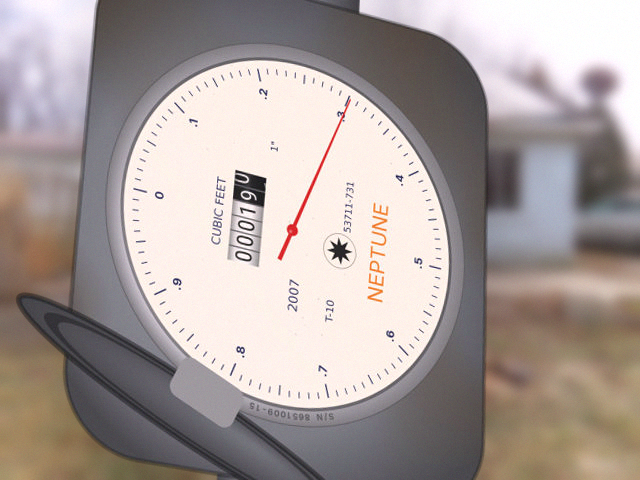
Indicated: {"value": 190.30, "unit": "ft³"}
